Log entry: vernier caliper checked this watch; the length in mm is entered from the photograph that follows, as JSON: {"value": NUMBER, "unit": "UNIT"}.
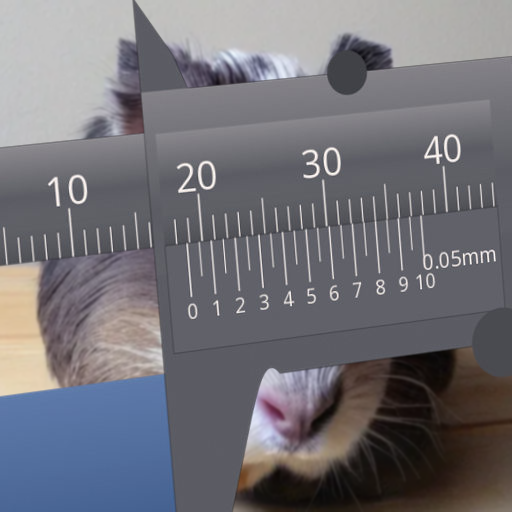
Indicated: {"value": 18.8, "unit": "mm"}
